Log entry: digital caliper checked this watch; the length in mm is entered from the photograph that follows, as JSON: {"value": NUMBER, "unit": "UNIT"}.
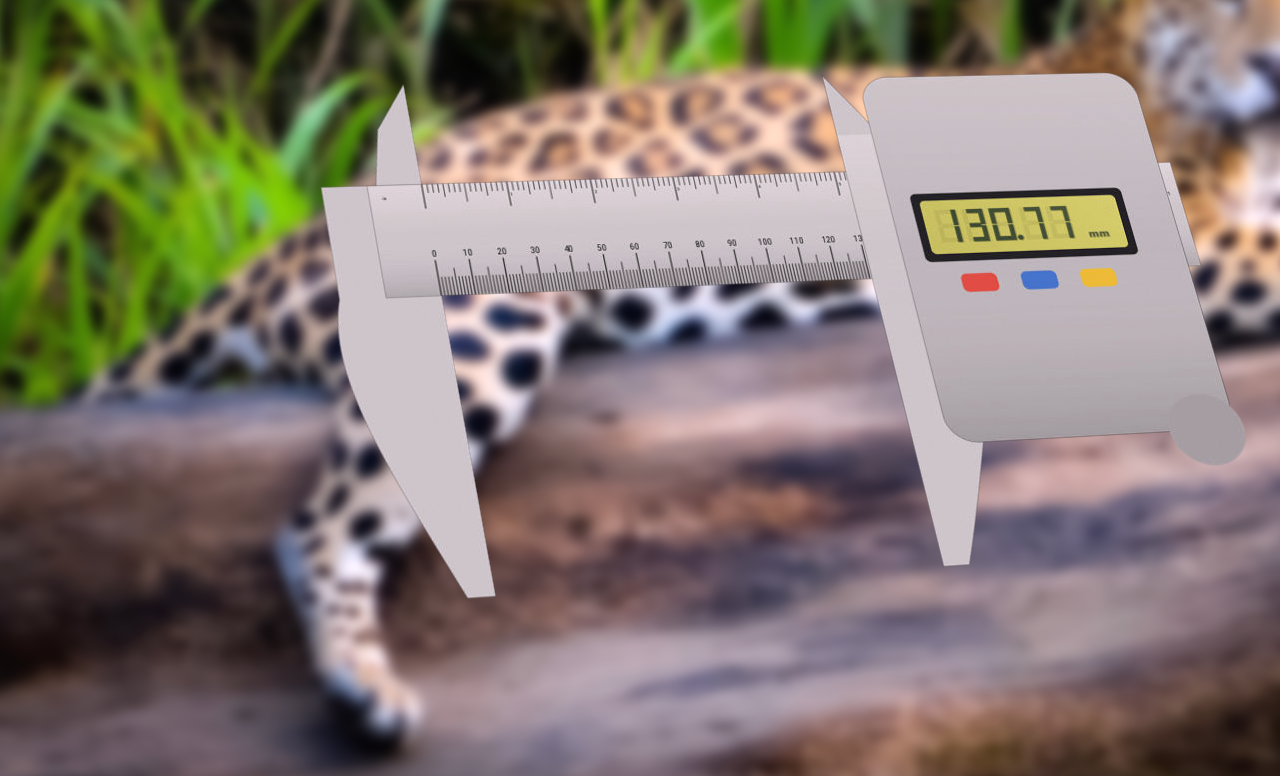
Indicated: {"value": 130.77, "unit": "mm"}
